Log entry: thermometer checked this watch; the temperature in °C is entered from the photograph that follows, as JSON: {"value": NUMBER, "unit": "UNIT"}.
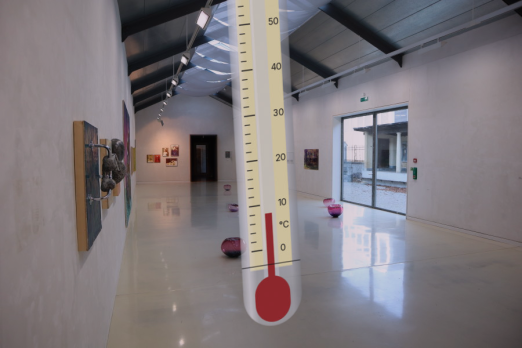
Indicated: {"value": 8, "unit": "°C"}
